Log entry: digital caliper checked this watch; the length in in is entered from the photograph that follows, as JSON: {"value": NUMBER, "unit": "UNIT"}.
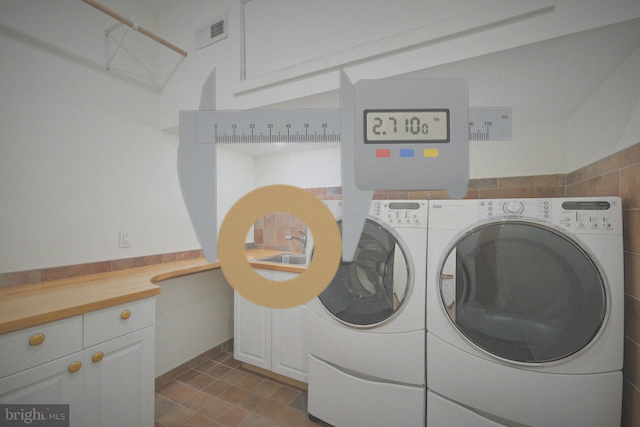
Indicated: {"value": 2.7100, "unit": "in"}
